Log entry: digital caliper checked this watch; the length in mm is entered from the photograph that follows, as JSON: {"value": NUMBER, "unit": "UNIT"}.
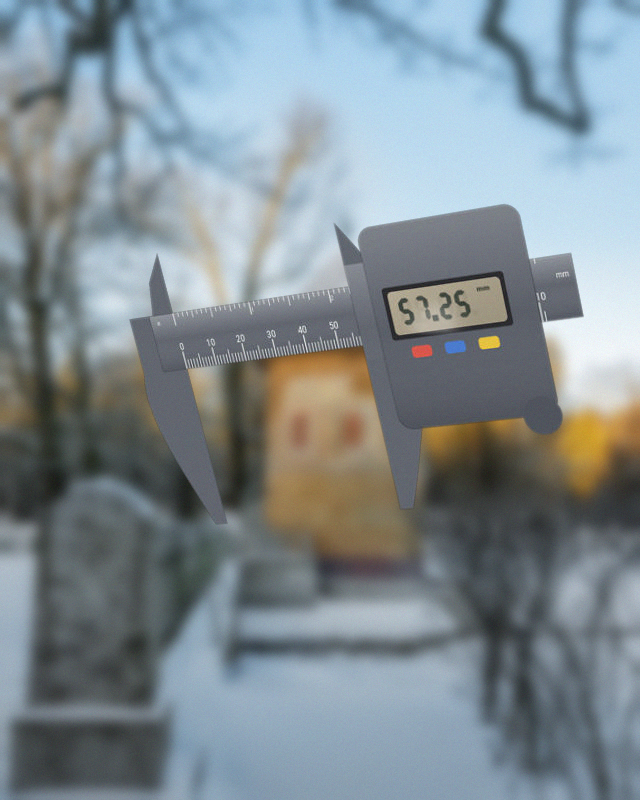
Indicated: {"value": 57.25, "unit": "mm"}
